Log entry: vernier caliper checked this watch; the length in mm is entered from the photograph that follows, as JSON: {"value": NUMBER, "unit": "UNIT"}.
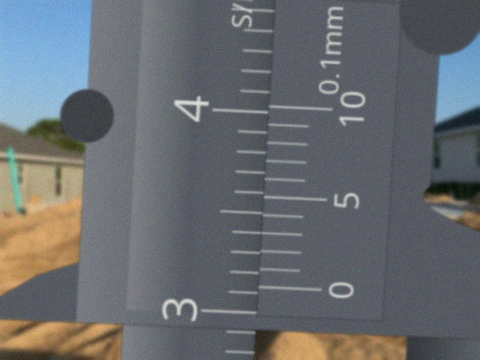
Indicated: {"value": 31.3, "unit": "mm"}
